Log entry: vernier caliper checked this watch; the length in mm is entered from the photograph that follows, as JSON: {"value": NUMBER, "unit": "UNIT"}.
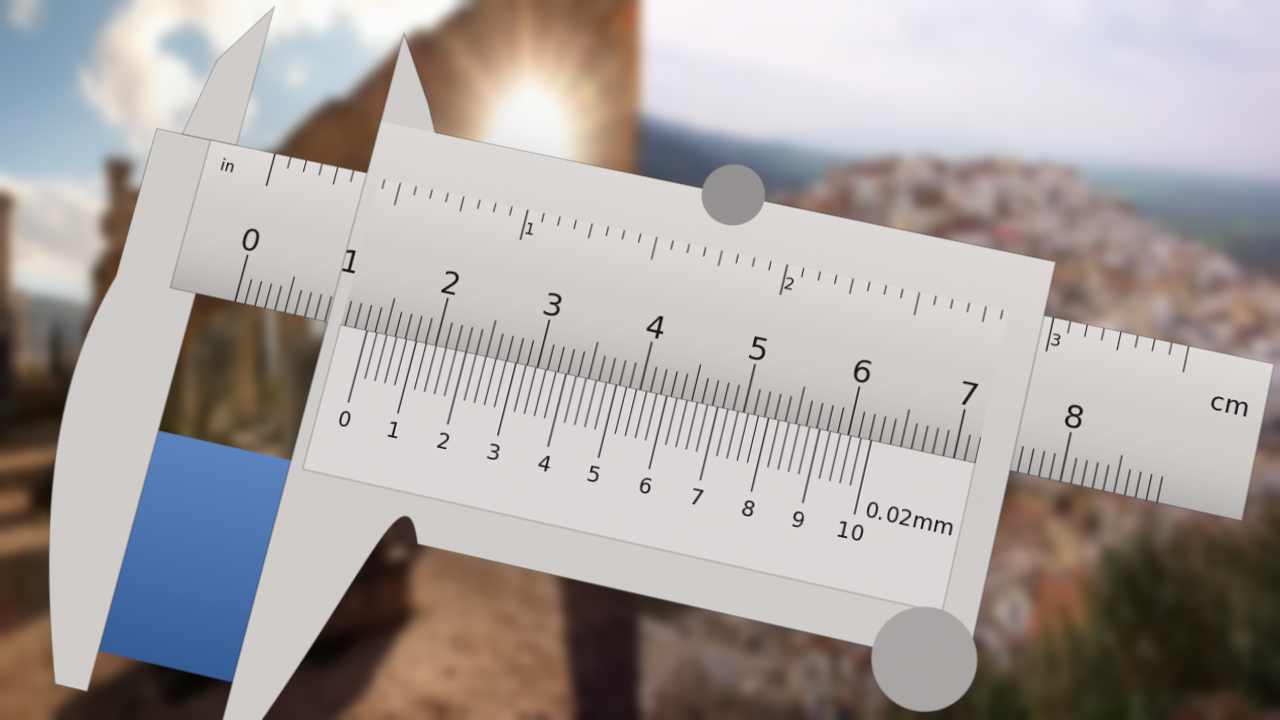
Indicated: {"value": 13.2, "unit": "mm"}
